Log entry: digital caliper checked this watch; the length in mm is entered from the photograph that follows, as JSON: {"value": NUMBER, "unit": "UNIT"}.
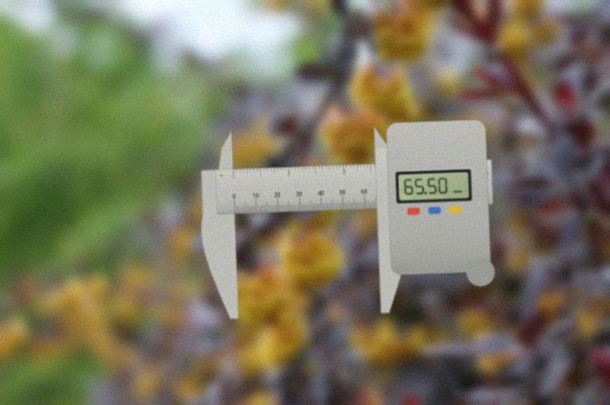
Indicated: {"value": 65.50, "unit": "mm"}
